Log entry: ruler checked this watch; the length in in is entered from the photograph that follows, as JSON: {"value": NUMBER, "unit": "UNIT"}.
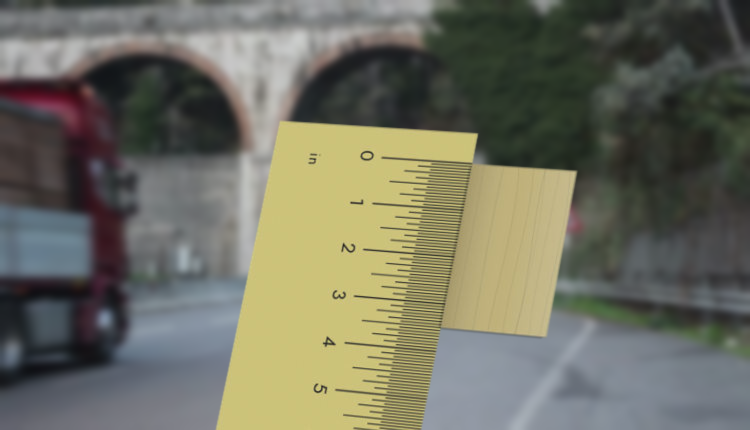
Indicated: {"value": 3.5, "unit": "in"}
